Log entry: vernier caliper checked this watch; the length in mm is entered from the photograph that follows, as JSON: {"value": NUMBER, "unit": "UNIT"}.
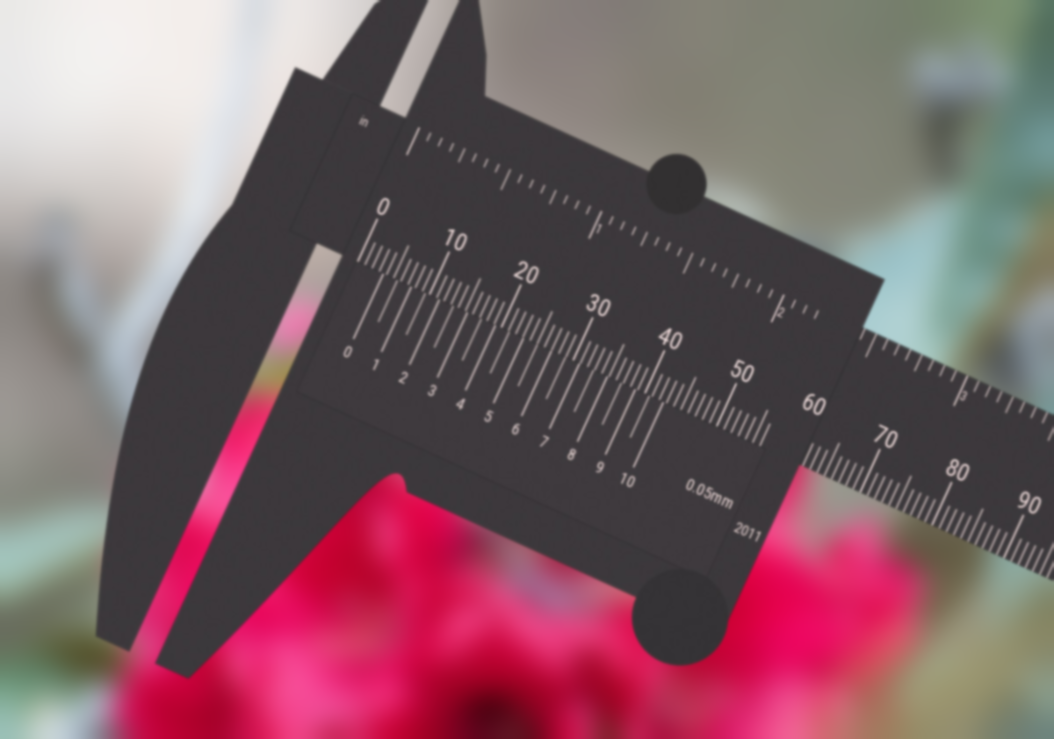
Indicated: {"value": 3.6, "unit": "mm"}
